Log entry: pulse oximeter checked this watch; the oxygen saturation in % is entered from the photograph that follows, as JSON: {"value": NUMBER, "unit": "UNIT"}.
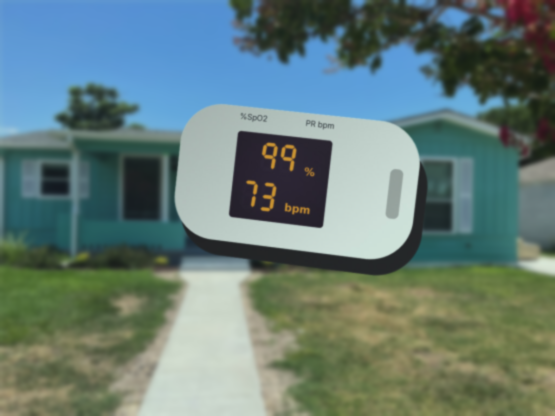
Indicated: {"value": 99, "unit": "%"}
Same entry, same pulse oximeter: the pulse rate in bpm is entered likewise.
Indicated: {"value": 73, "unit": "bpm"}
